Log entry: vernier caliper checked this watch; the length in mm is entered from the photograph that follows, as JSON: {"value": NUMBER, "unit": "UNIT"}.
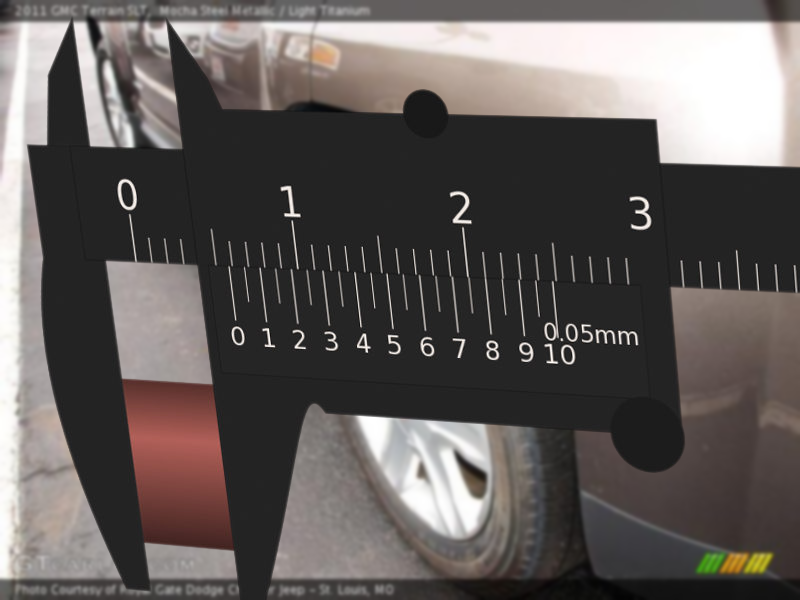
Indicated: {"value": 5.8, "unit": "mm"}
